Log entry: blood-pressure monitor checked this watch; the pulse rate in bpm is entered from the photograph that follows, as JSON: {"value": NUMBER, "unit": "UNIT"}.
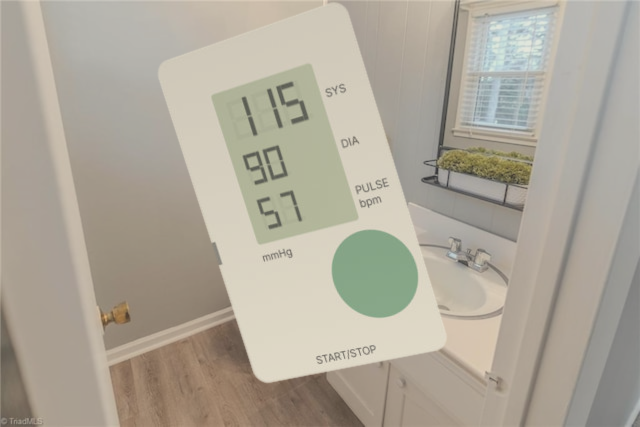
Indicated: {"value": 57, "unit": "bpm"}
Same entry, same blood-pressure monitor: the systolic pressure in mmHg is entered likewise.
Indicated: {"value": 115, "unit": "mmHg"}
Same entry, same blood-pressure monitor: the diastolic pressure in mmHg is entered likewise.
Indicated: {"value": 90, "unit": "mmHg"}
